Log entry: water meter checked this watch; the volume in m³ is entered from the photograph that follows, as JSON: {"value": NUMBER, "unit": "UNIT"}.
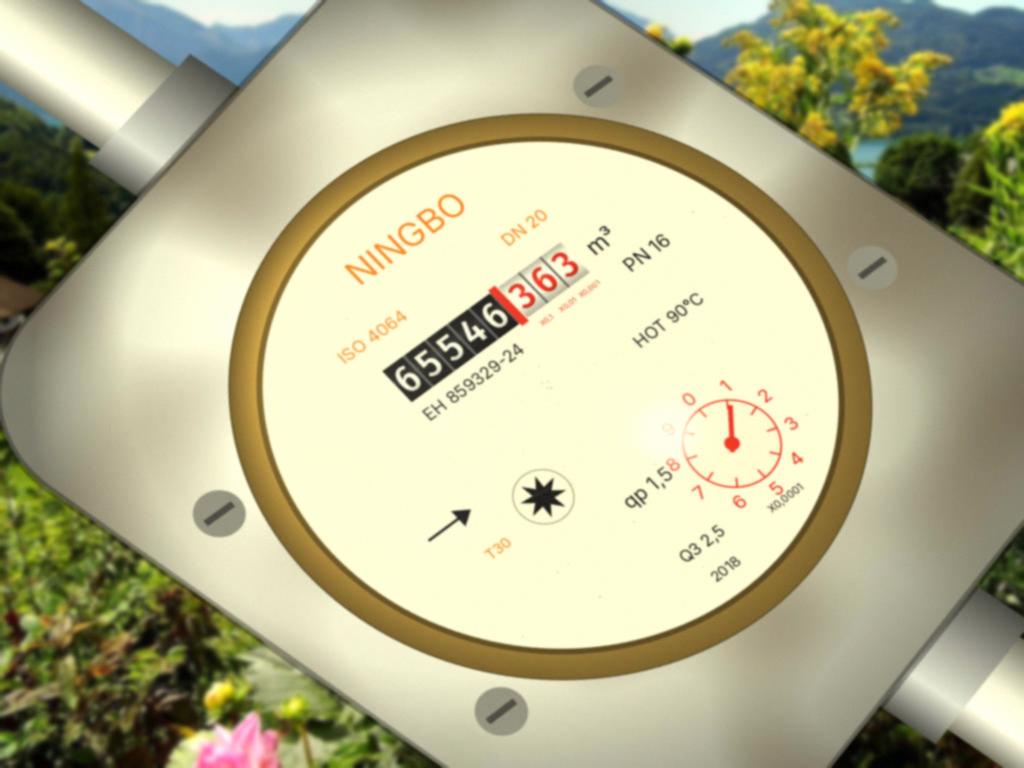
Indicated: {"value": 65546.3631, "unit": "m³"}
